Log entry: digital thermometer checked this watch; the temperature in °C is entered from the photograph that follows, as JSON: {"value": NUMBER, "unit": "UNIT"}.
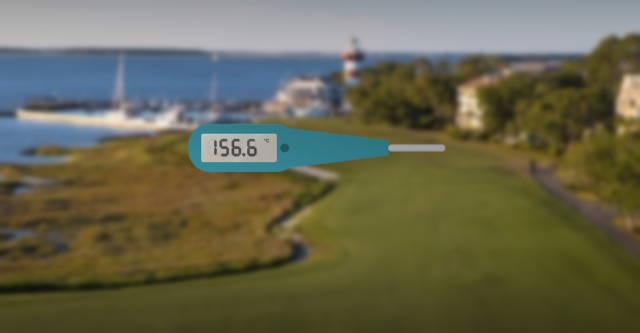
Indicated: {"value": 156.6, "unit": "°C"}
